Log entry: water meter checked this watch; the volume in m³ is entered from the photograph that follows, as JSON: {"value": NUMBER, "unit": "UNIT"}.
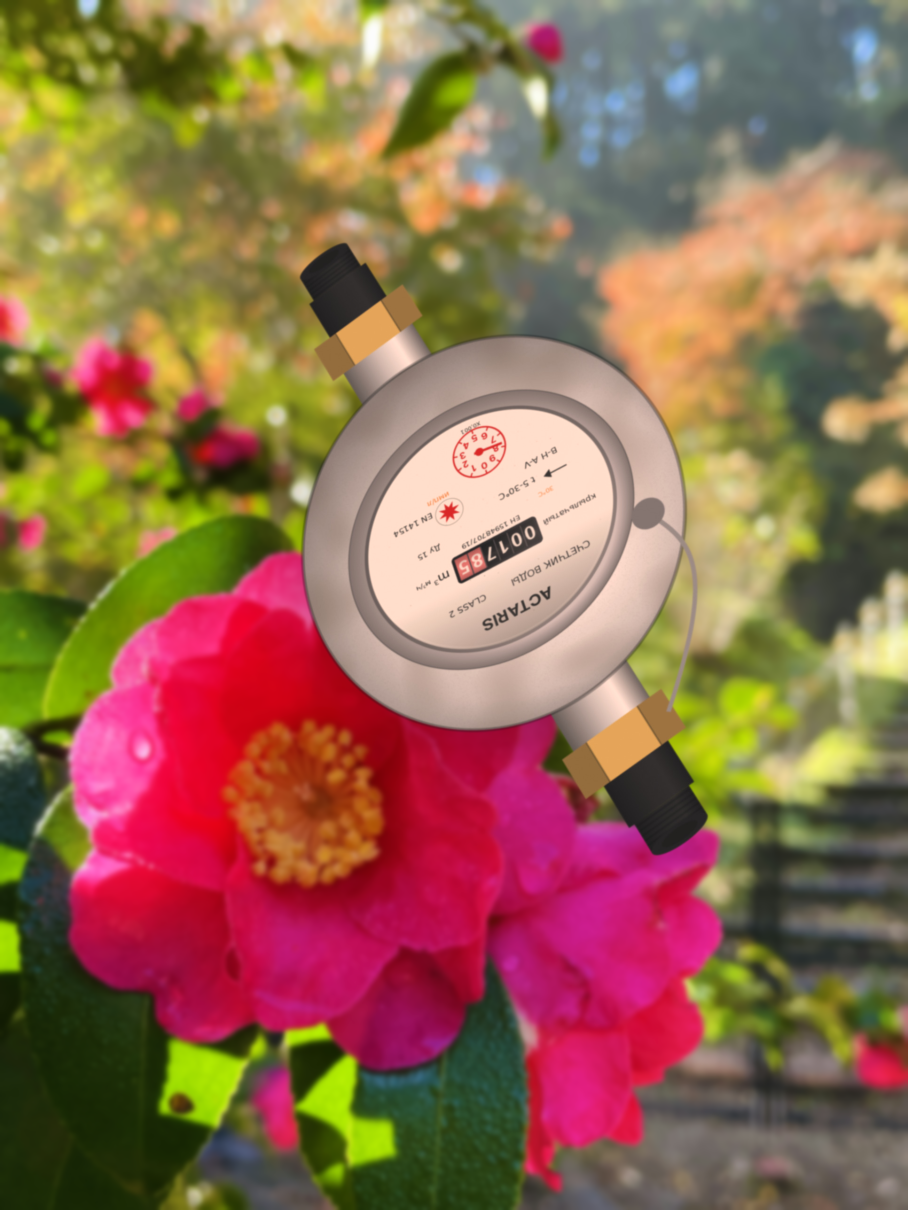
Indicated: {"value": 17.857, "unit": "m³"}
